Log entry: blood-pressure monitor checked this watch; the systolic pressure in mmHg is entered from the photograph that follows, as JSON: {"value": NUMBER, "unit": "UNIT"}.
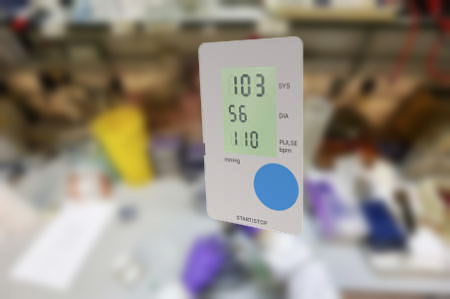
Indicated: {"value": 103, "unit": "mmHg"}
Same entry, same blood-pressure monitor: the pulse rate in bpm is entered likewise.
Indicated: {"value": 110, "unit": "bpm"}
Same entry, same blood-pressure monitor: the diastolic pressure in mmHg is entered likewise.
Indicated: {"value": 56, "unit": "mmHg"}
